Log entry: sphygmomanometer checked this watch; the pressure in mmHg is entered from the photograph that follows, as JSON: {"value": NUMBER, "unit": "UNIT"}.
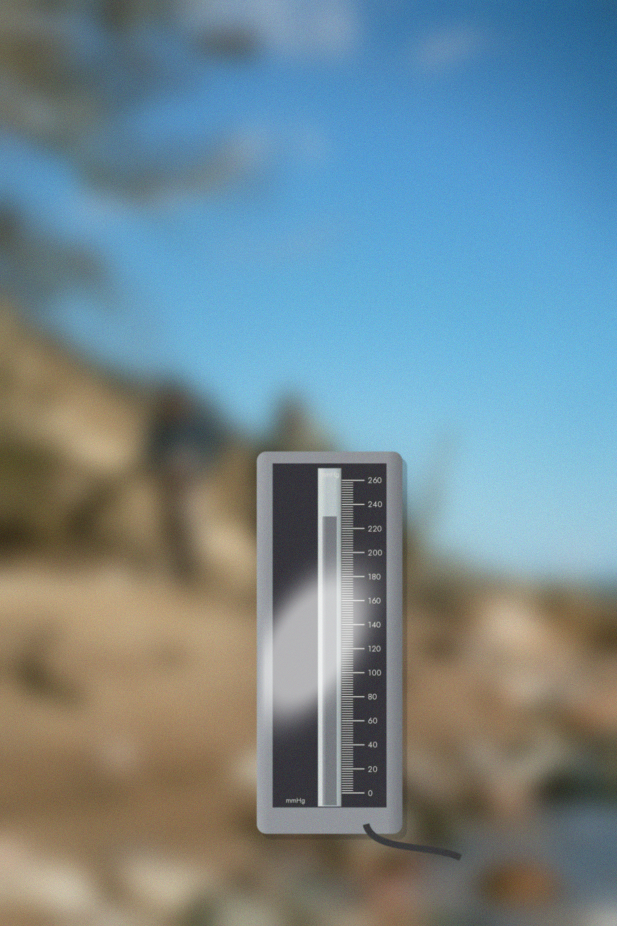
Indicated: {"value": 230, "unit": "mmHg"}
